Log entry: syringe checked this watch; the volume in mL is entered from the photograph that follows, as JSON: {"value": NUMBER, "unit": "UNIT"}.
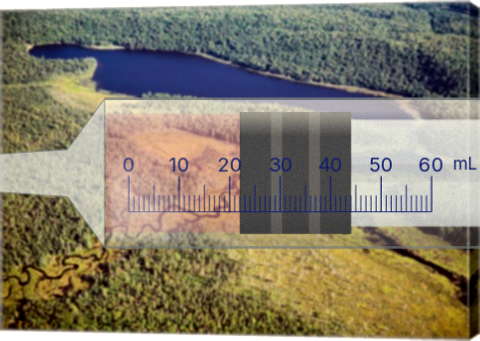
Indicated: {"value": 22, "unit": "mL"}
